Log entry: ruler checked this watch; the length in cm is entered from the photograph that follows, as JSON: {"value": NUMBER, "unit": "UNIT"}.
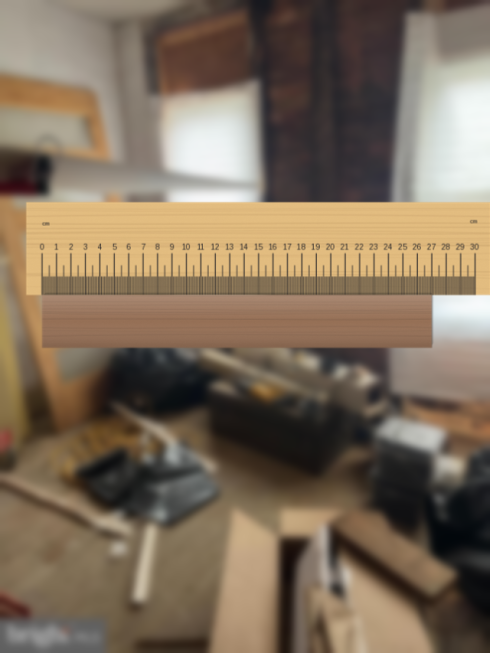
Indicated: {"value": 27, "unit": "cm"}
